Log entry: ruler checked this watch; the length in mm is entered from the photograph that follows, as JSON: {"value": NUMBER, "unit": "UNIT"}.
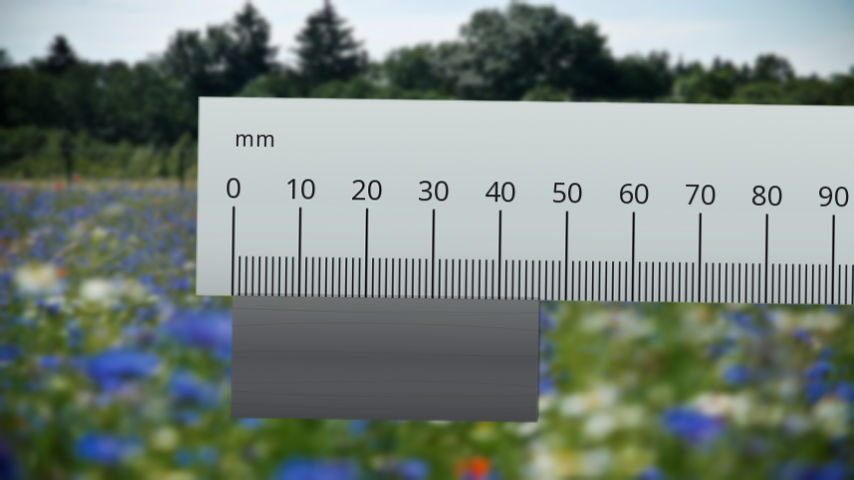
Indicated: {"value": 46, "unit": "mm"}
